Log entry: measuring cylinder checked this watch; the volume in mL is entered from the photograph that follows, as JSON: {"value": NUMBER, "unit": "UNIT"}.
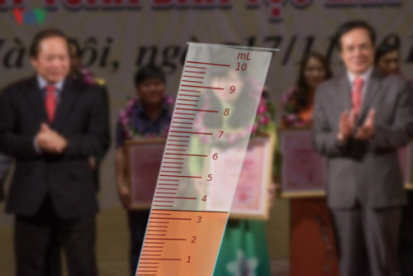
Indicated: {"value": 3.4, "unit": "mL"}
